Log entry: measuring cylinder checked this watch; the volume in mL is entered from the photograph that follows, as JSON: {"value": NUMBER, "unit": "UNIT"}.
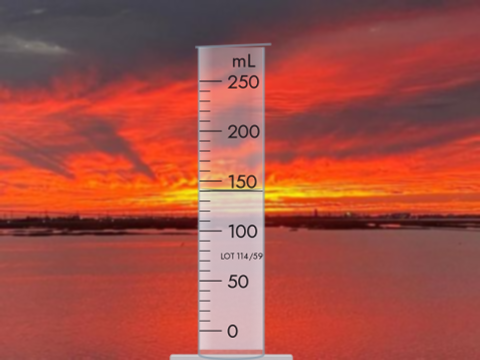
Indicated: {"value": 140, "unit": "mL"}
